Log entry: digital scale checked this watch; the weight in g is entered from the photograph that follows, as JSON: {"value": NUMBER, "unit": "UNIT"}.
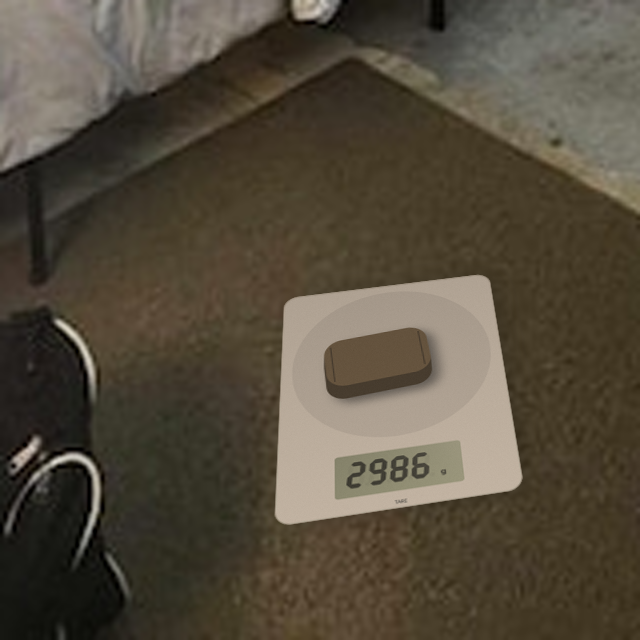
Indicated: {"value": 2986, "unit": "g"}
